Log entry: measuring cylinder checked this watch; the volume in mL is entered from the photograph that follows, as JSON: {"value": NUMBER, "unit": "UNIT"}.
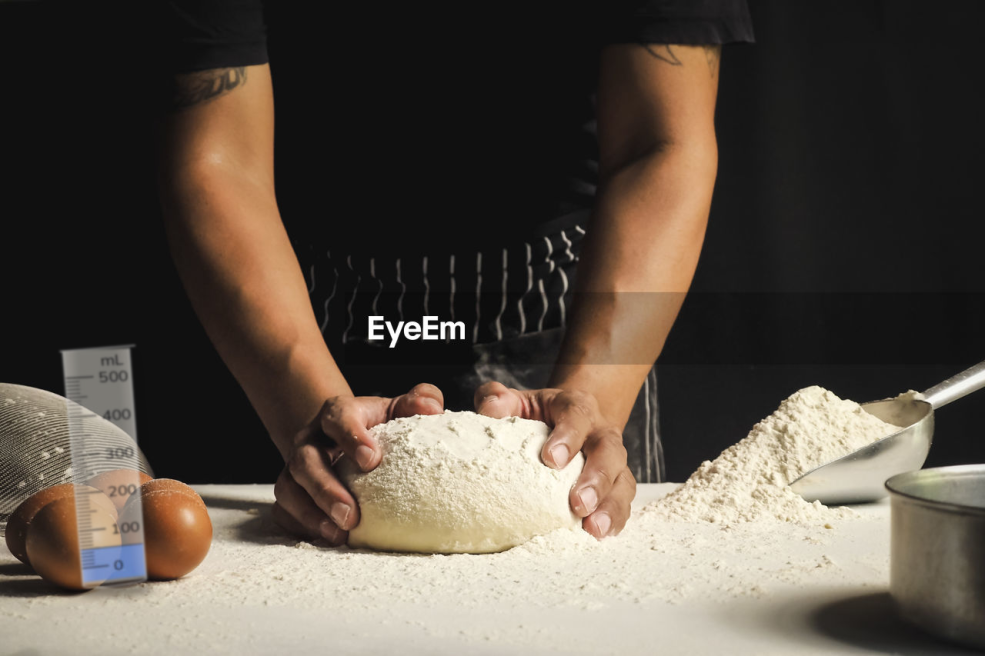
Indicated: {"value": 50, "unit": "mL"}
